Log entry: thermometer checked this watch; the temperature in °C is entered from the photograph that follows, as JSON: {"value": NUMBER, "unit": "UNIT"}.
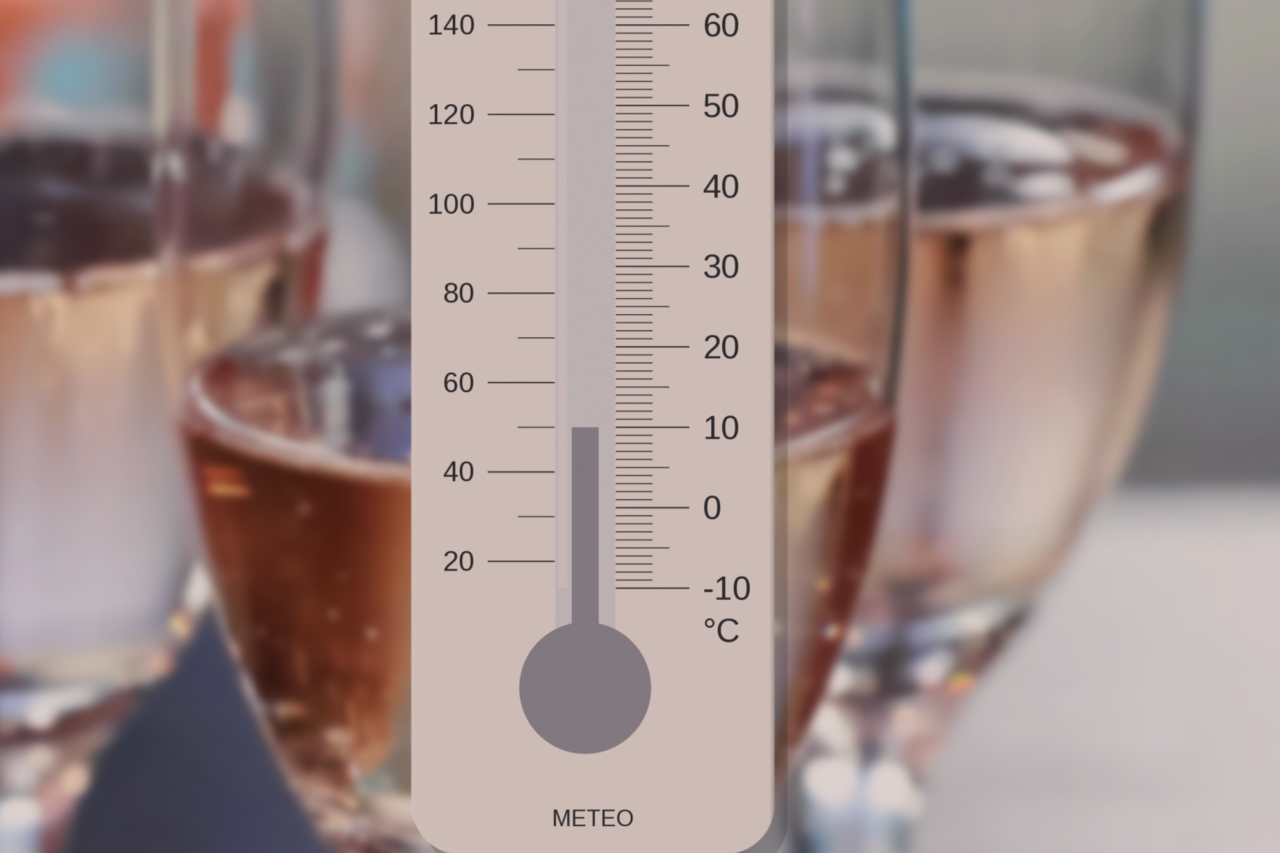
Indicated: {"value": 10, "unit": "°C"}
